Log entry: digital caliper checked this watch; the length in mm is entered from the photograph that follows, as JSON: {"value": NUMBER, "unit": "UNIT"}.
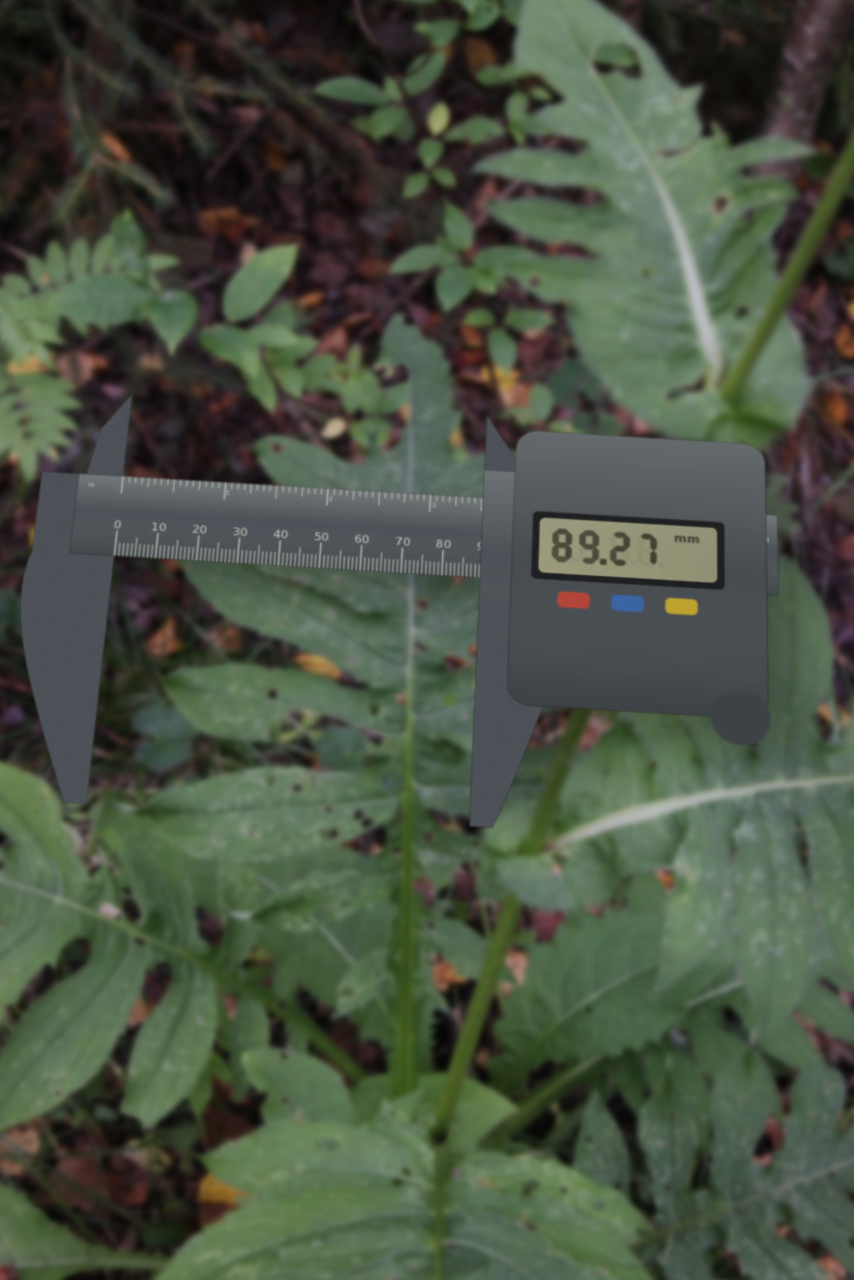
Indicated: {"value": 89.27, "unit": "mm"}
